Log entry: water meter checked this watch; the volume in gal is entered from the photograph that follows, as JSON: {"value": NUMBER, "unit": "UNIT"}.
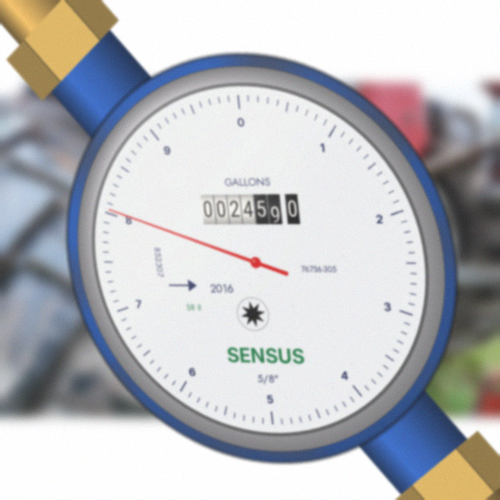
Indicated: {"value": 24588.0, "unit": "gal"}
